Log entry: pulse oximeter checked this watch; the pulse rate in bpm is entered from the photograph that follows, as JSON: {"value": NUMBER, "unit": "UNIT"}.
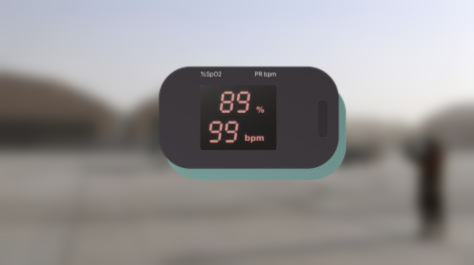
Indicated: {"value": 99, "unit": "bpm"}
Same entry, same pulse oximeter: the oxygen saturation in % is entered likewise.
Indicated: {"value": 89, "unit": "%"}
